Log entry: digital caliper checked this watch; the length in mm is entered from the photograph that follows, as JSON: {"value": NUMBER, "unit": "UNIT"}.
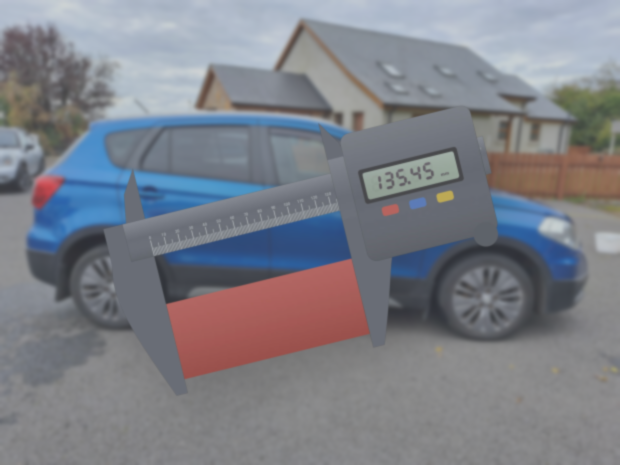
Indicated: {"value": 135.45, "unit": "mm"}
